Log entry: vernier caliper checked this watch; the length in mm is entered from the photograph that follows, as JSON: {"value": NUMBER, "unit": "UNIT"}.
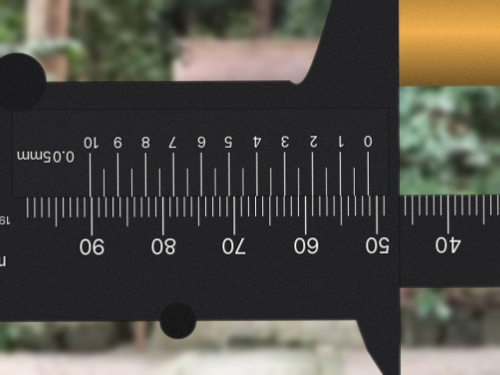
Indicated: {"value": 51.2, "unit": "mm"}
